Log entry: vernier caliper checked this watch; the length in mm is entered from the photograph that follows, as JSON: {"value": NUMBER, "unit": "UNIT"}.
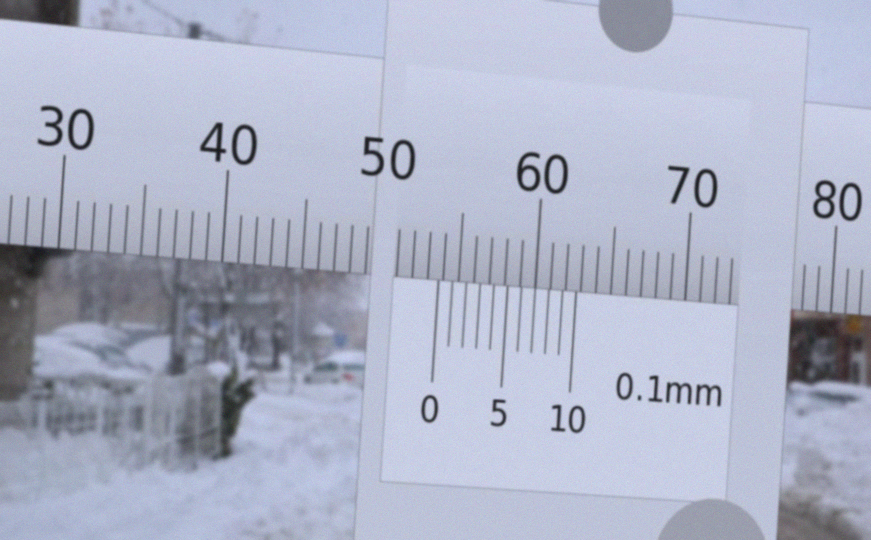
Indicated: {"value": 53.7, "unit": "mm"}
